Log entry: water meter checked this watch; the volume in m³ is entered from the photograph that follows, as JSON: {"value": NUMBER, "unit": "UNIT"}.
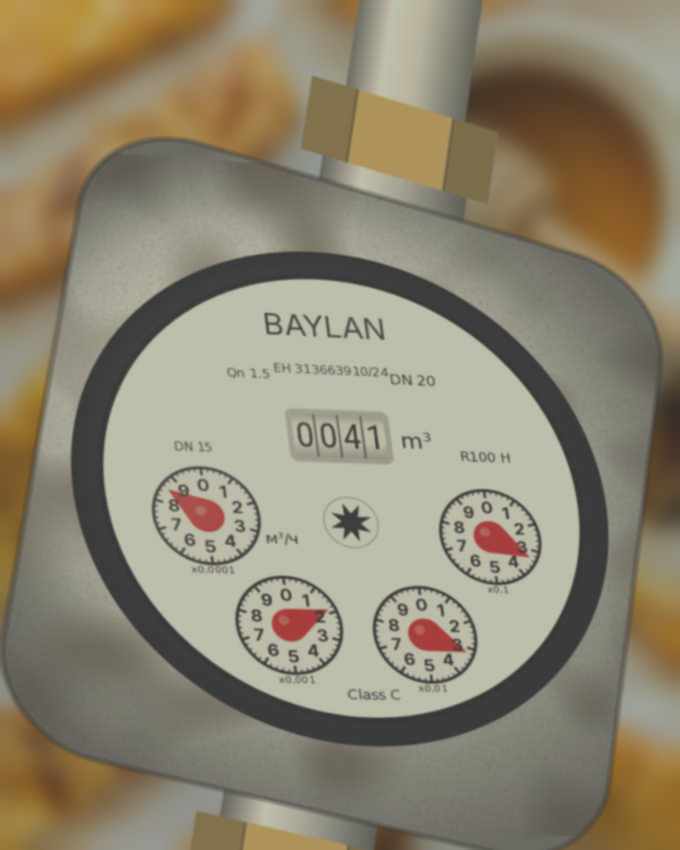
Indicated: {"value": 41.3318, "unit": "m³"}
